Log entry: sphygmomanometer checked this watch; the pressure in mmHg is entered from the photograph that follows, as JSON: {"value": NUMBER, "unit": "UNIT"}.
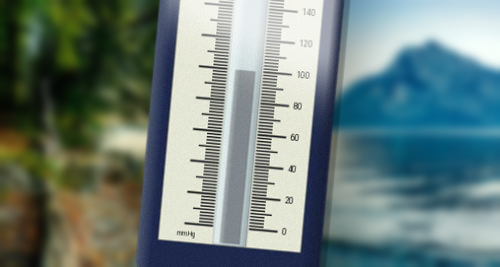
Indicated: {"value": 100, "unit": "mmHg"}
